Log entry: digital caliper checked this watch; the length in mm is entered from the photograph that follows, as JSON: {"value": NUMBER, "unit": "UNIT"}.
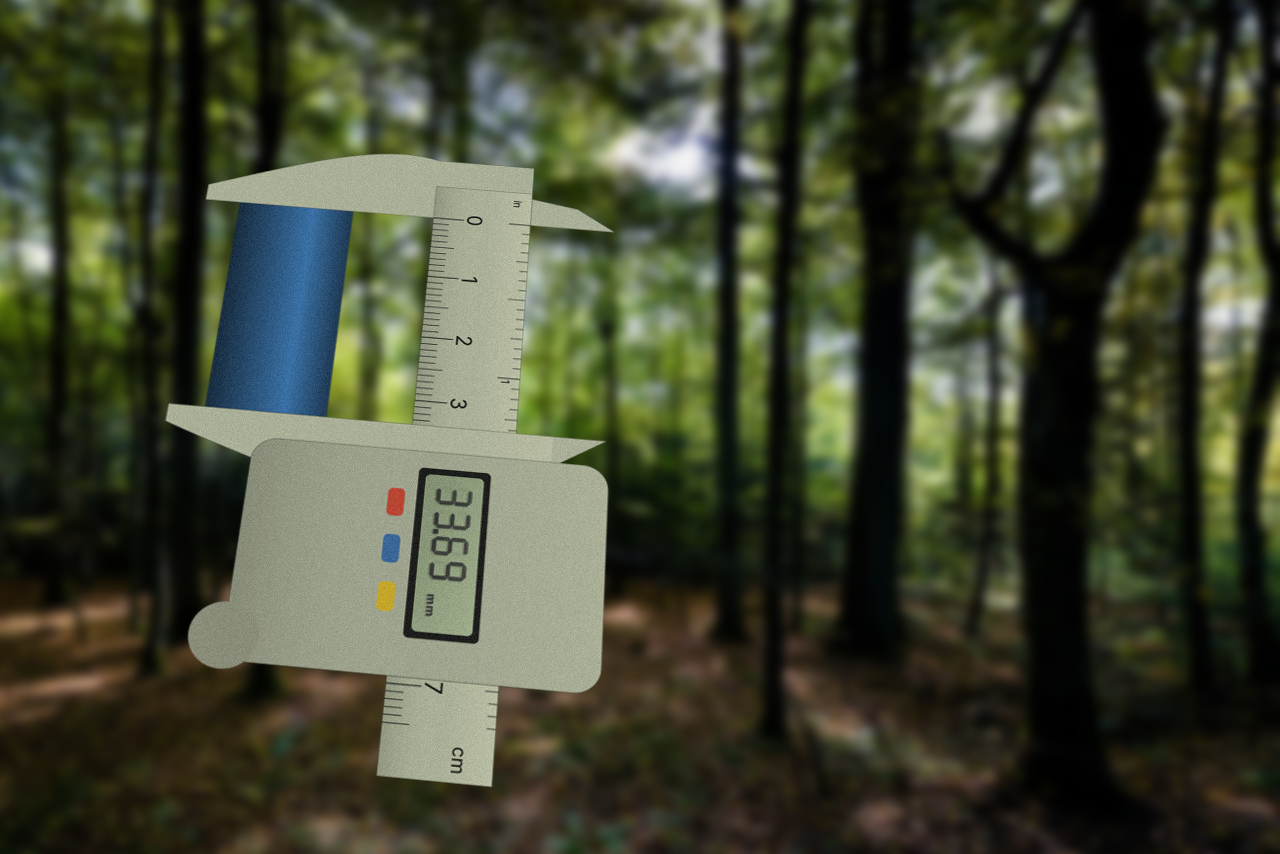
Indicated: {"value": 33.69, "unit": "mm"}
